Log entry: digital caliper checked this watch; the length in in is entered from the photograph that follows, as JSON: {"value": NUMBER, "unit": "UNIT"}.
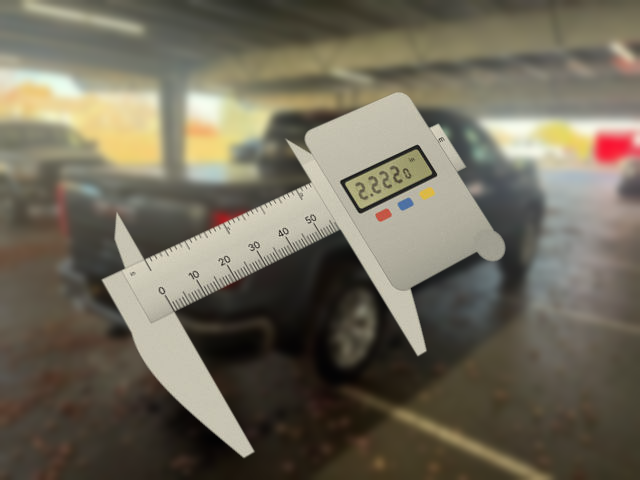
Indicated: {"value": 2.2220, "unit": "in"}
